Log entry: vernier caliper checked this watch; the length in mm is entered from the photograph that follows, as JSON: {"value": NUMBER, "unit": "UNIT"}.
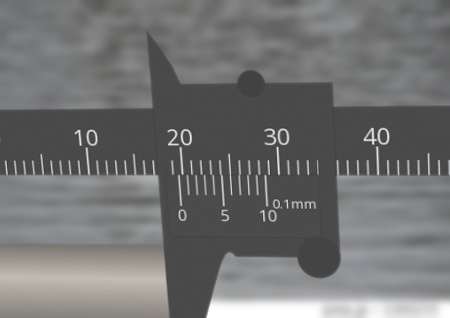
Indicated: {"value": 19.6, "unit": "mm"}
